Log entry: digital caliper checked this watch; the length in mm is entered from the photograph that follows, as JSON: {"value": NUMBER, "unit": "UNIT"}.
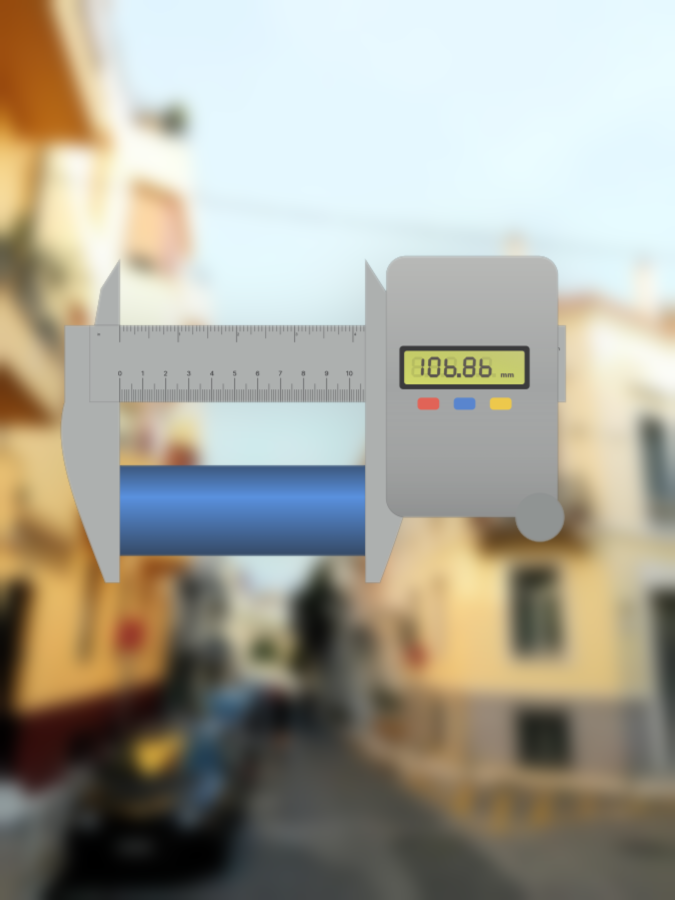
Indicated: {"value": 106.86, "unit": "mm"}
